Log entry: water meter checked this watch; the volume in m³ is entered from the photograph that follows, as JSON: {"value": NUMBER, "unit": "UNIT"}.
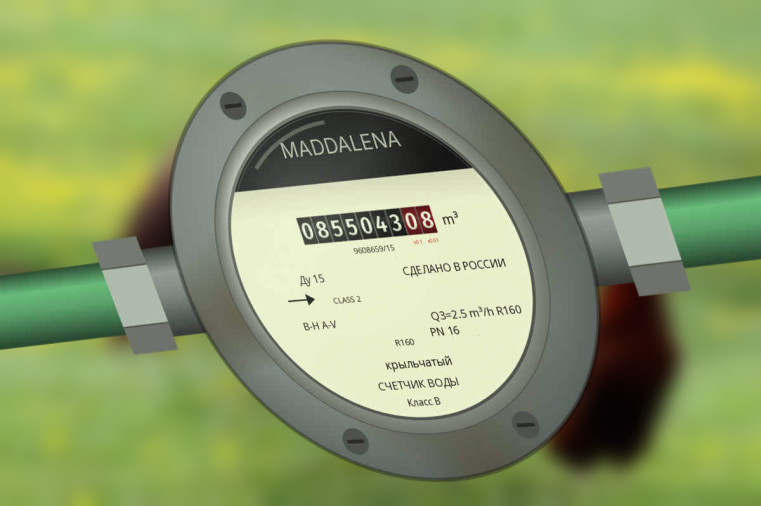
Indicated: {"value": 855043.08, "unit": "m³"}
